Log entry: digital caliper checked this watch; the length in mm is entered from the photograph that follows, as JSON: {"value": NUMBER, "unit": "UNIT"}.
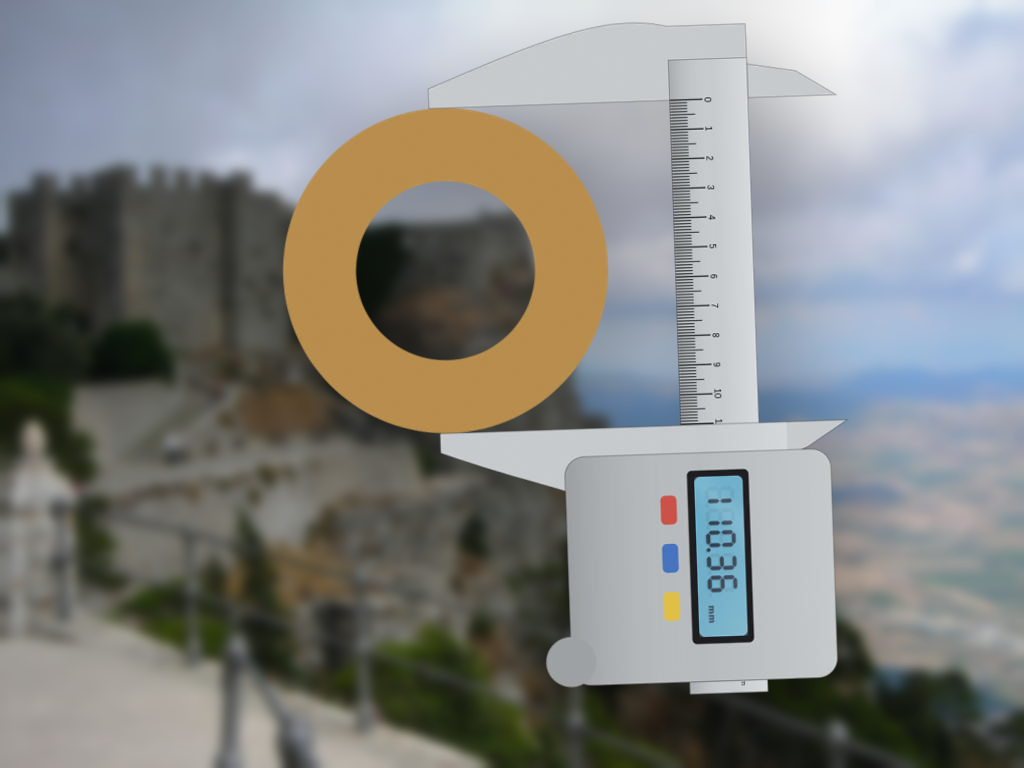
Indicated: {"value": 110.36, "unit": "mm"}
